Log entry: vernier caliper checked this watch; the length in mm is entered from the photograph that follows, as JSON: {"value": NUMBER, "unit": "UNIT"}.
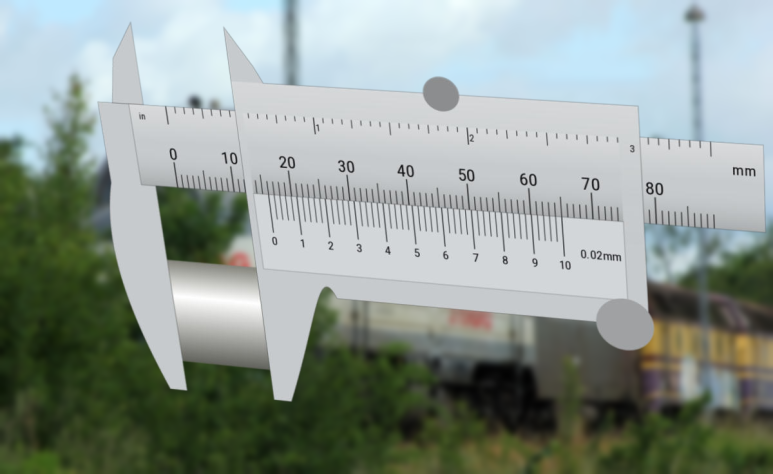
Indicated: {"value": 16.0, "unit": "mm"}
